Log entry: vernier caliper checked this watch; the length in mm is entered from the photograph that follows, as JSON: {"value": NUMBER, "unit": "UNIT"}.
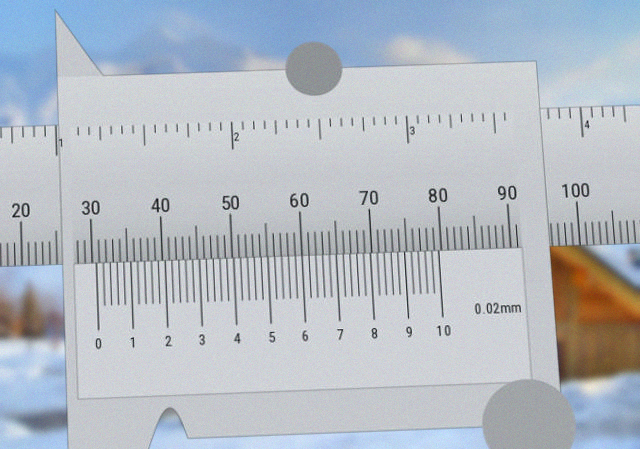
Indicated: {"value": 30.6, "unit": "mm"}
